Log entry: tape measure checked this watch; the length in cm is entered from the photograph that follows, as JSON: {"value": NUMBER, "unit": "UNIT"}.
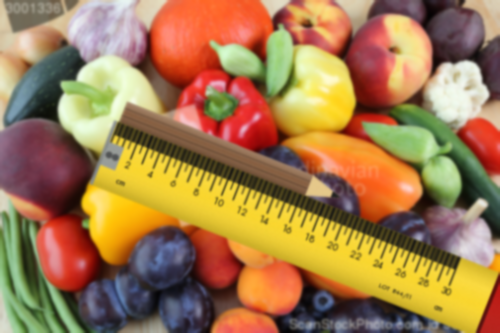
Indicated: {"value": 19, "unit": "cm"}
